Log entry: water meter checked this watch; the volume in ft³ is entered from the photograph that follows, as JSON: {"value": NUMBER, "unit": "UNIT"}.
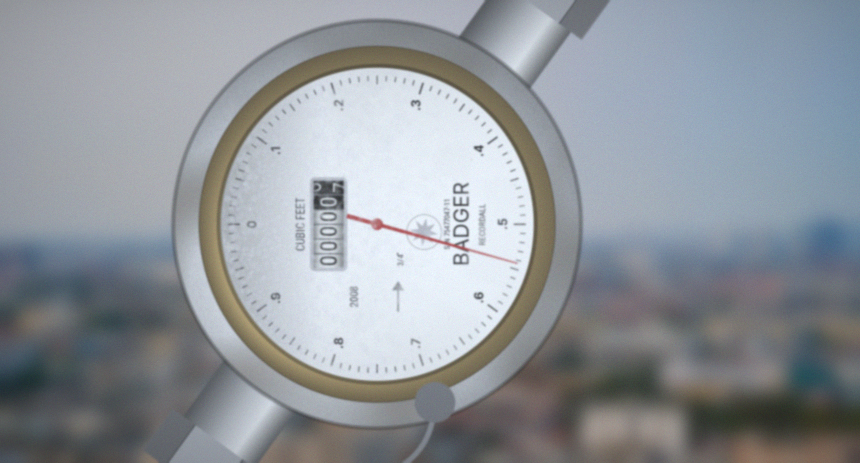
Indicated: {"value": 6.54, "unit": "ft³"}
